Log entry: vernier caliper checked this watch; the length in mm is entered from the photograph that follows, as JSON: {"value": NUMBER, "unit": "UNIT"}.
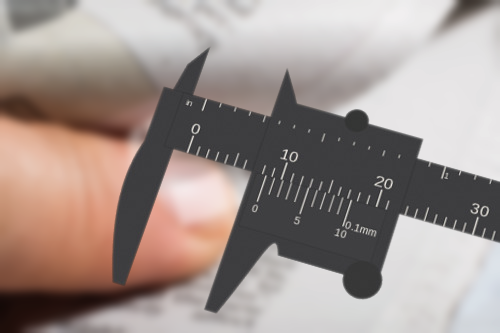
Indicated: {"value": 8.4, "unit": "mm"}
